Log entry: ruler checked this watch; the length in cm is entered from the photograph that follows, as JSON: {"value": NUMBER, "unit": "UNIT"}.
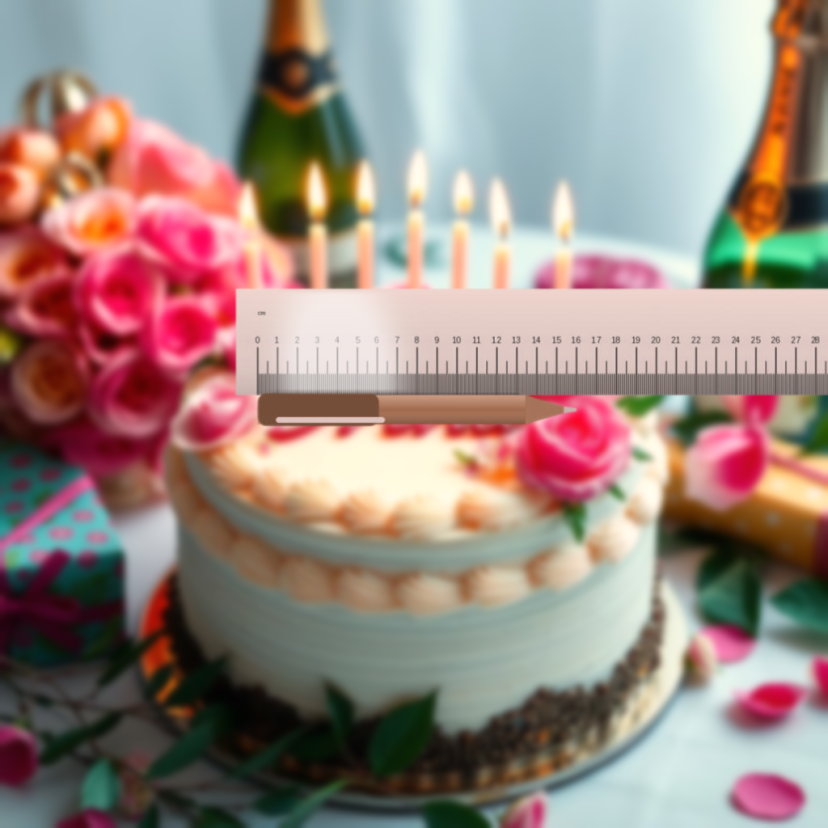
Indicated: {"value": 16, "unit": "cm"}
